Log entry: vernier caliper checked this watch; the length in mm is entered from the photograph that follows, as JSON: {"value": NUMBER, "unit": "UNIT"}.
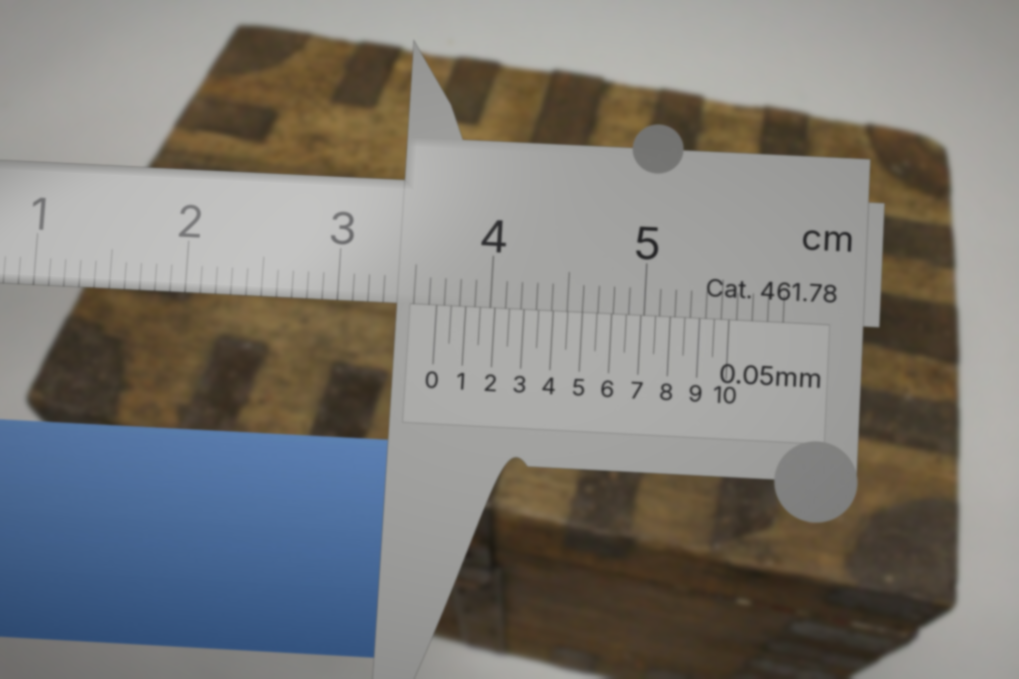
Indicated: {"value": 36.5, "unit": "mm"}
